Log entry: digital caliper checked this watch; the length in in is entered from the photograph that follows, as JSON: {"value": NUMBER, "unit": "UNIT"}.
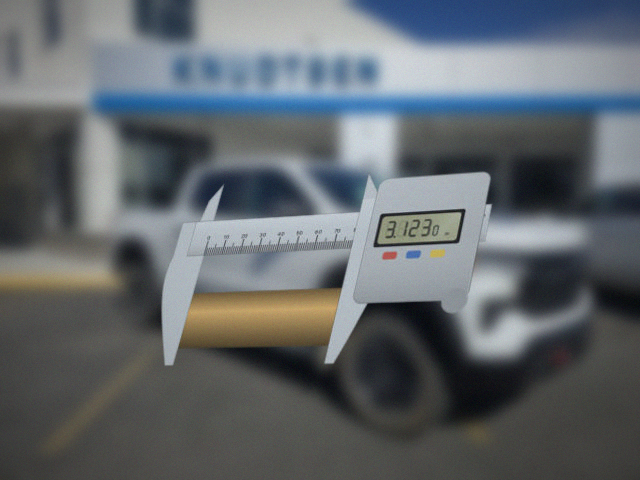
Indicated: {"value": 3.1230, "unit": "in"}
